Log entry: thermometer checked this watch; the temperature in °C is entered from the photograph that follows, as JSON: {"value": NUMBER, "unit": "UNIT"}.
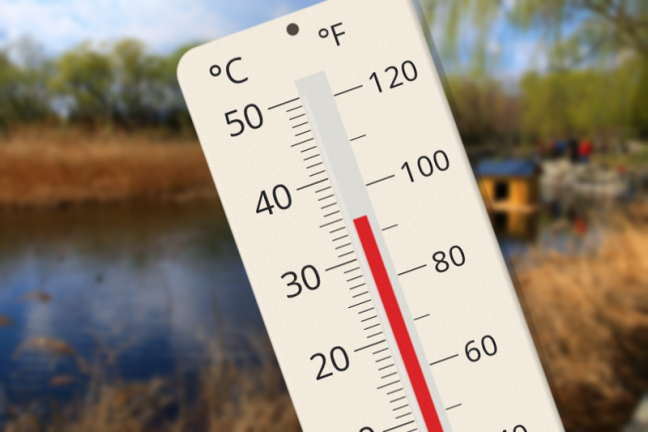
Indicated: {"value": 34.5, "unit": "°C"}
